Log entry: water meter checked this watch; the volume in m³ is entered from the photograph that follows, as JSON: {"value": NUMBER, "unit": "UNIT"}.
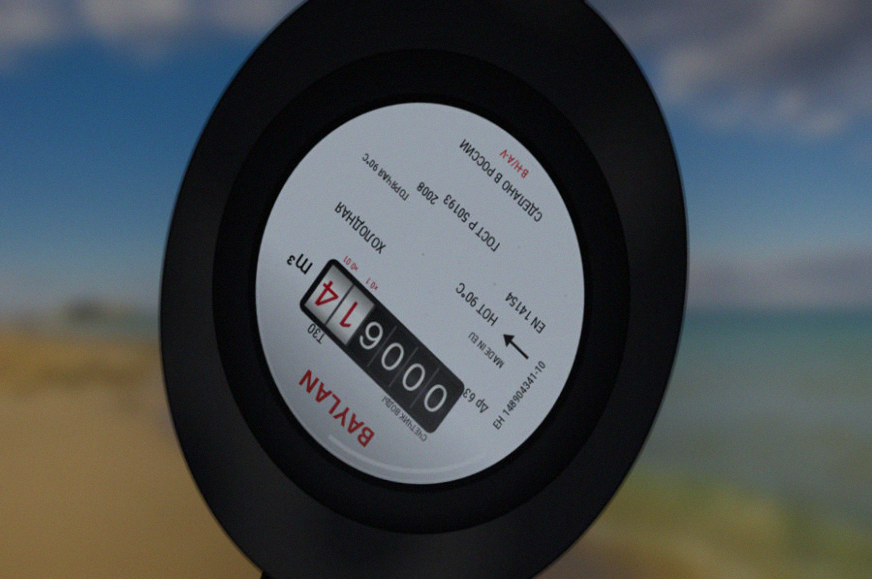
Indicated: {"value": 6.14, "unit": "m³"}
